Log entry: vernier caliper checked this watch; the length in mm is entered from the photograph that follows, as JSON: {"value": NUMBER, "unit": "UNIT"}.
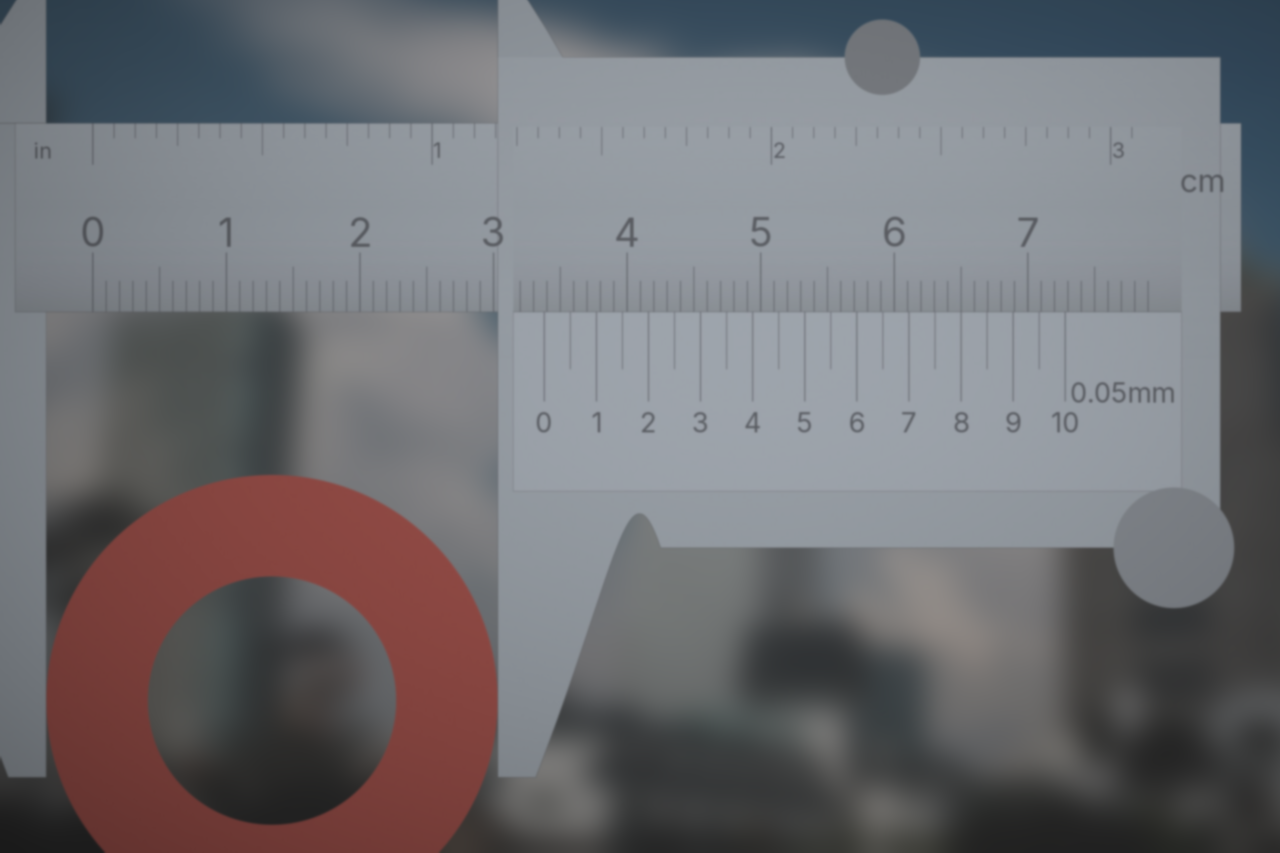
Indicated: {"value": 33.8, "unit": "mm"}
